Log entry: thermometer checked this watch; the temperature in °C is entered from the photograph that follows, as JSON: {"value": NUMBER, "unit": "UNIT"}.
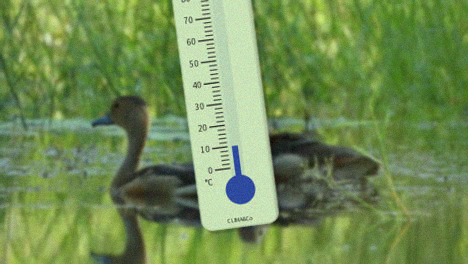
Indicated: {"value": 10, "unit": "°C"}
